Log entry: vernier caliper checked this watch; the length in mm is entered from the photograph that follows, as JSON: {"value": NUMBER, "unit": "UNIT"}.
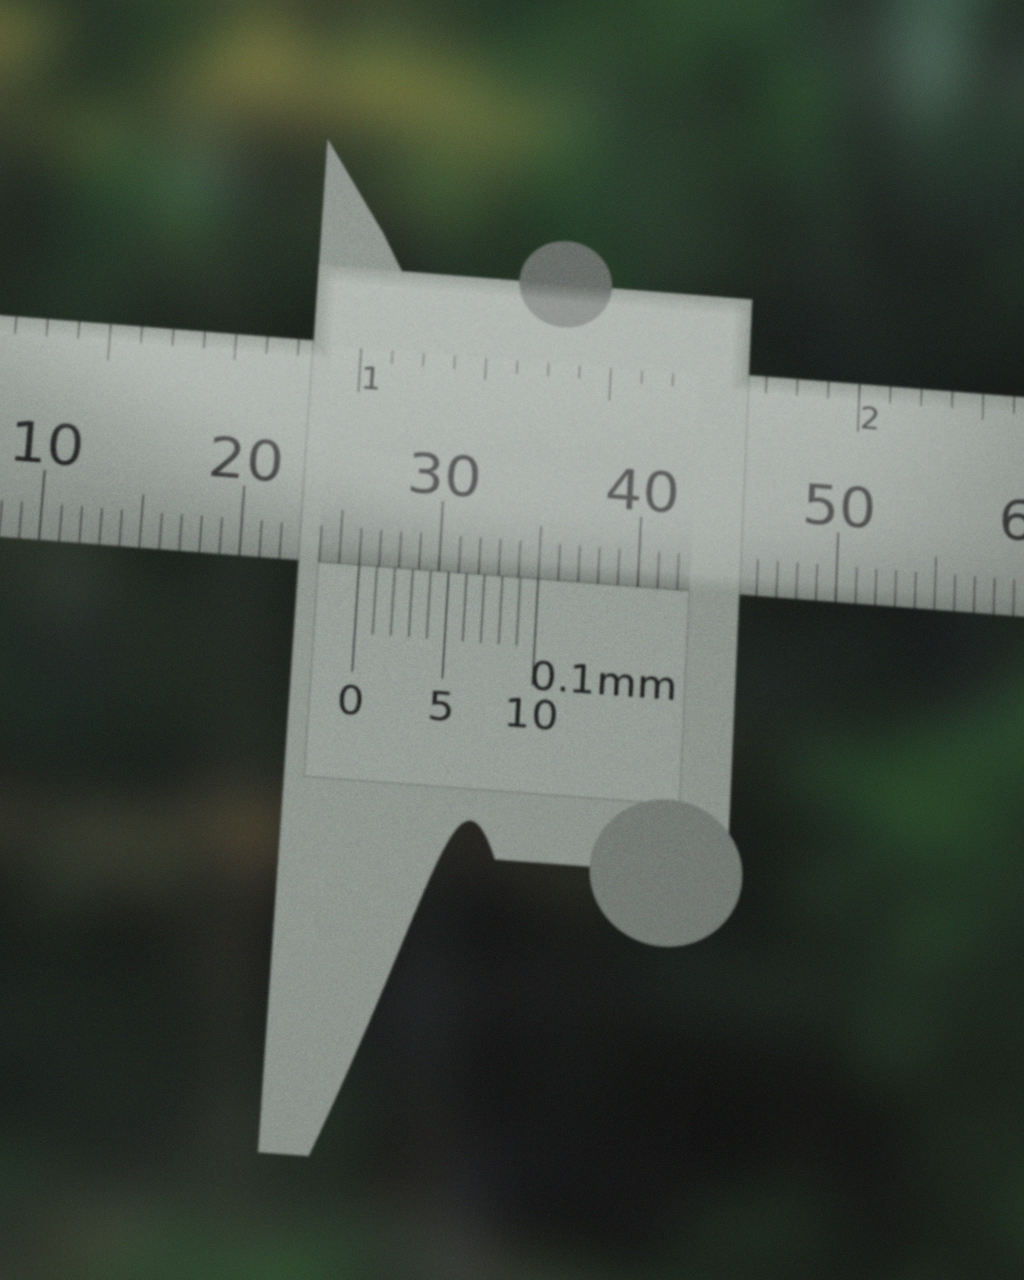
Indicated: {"value": 26.0, "unit": "mm"}
